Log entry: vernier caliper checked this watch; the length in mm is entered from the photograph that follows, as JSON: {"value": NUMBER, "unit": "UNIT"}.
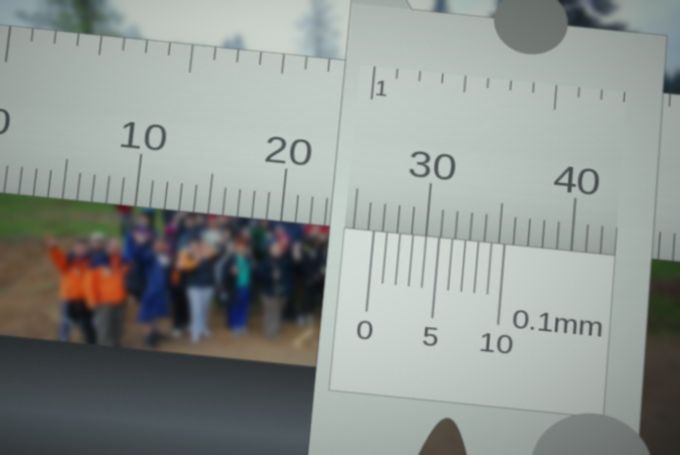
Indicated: {"value": 26.4, "unit": "mm"}
